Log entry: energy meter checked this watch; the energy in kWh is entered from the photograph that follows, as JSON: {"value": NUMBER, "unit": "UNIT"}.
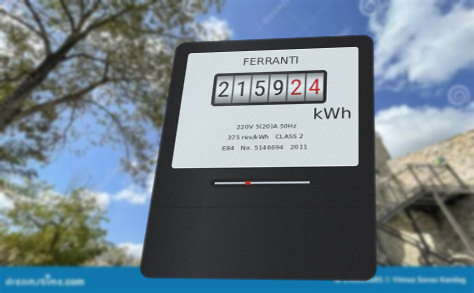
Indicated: {"value": 2159.24, "unit": "kWh"}
